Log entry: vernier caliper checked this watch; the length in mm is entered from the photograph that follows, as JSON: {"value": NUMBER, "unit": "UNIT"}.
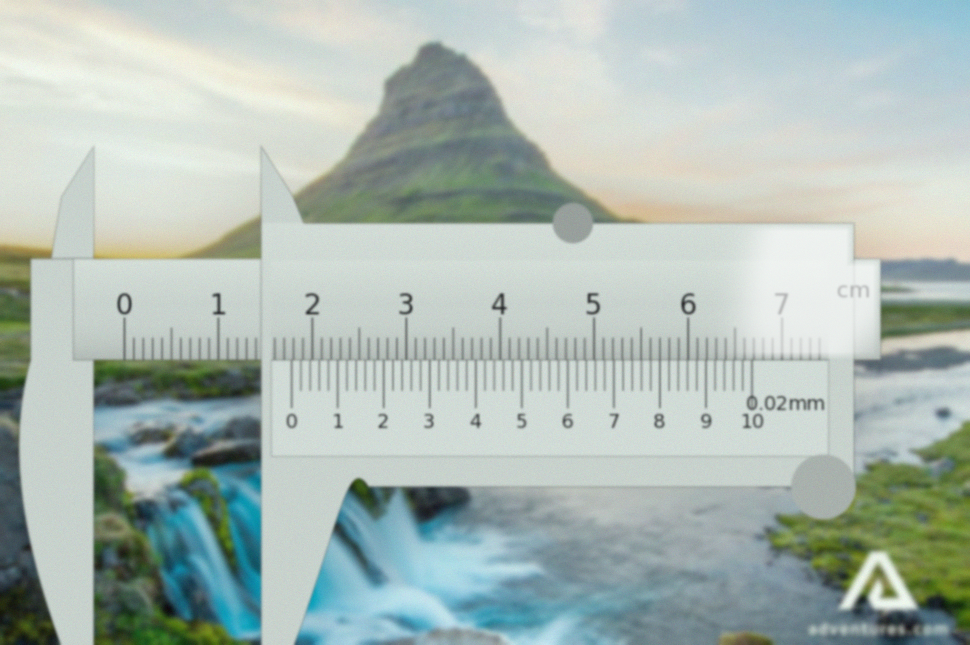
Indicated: {"value": 17.8, "unit": "mm"}
